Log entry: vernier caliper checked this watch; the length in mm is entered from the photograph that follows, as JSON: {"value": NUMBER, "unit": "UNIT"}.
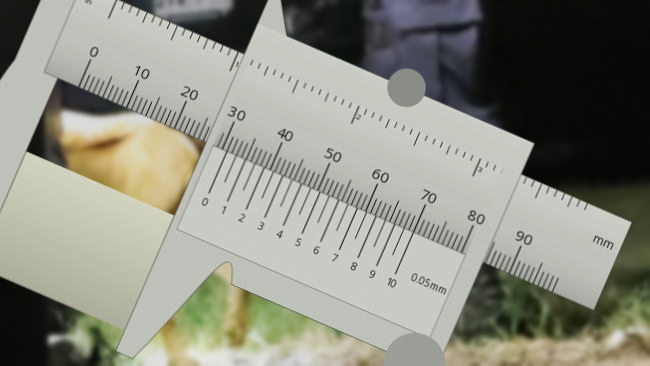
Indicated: {"value": 31.0, "unit": "mm"}
